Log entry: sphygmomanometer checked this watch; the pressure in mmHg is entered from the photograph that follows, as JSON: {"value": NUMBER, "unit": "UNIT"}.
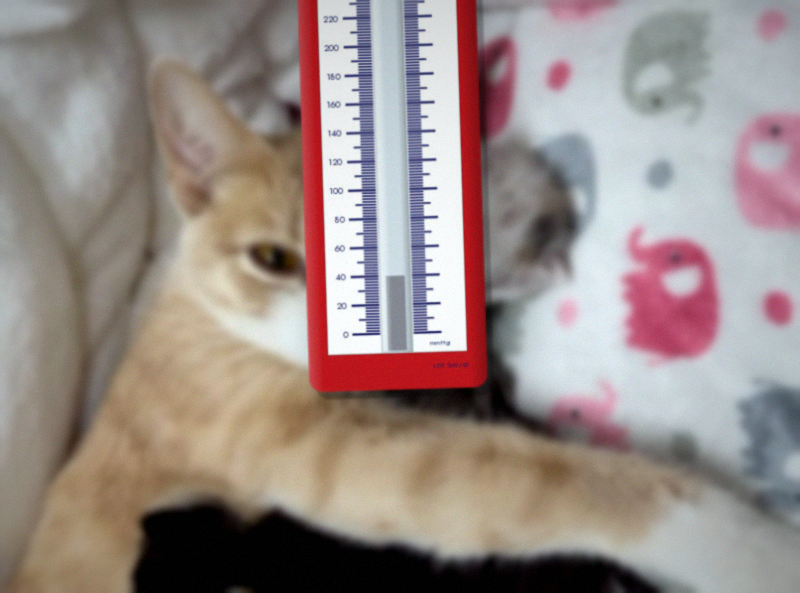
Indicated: {"value": 40, "unit": "mmHg"}
